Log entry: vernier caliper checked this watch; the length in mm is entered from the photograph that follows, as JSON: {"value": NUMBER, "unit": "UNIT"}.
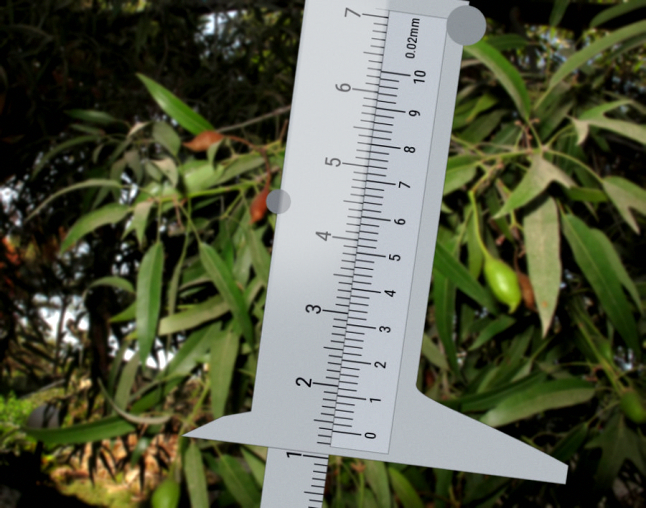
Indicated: {"value": 13.8, "unit": "mm"}
